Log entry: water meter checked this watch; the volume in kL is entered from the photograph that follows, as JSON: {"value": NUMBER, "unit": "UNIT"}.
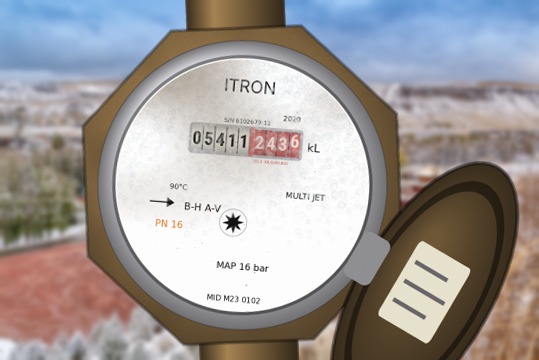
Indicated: {"value": 5411.2436, "unit": "kL"}
